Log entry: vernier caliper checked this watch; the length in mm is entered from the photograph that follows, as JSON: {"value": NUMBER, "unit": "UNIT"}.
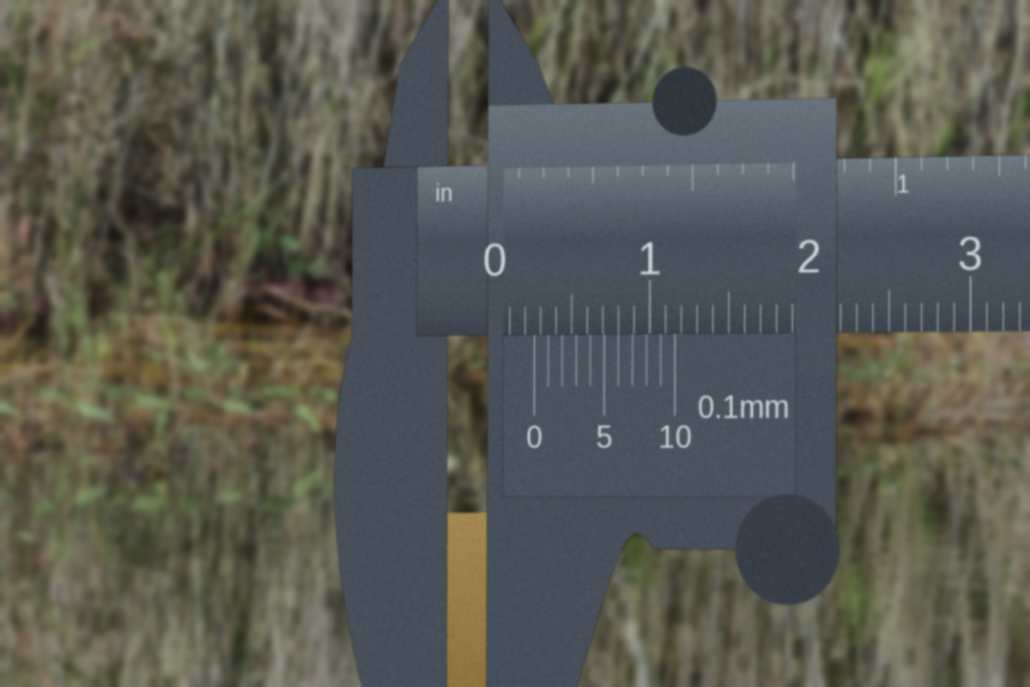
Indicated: {"value": 2.6, "unit": "mm"}
